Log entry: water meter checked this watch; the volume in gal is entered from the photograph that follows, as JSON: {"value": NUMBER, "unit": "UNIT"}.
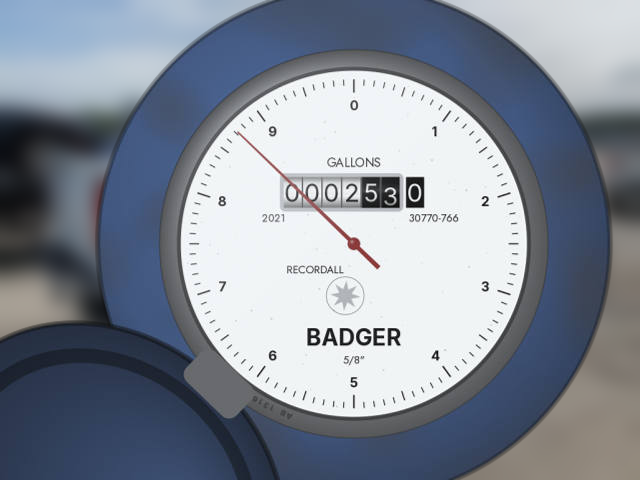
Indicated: {"value": 2528.7, "unit": "gal"}
